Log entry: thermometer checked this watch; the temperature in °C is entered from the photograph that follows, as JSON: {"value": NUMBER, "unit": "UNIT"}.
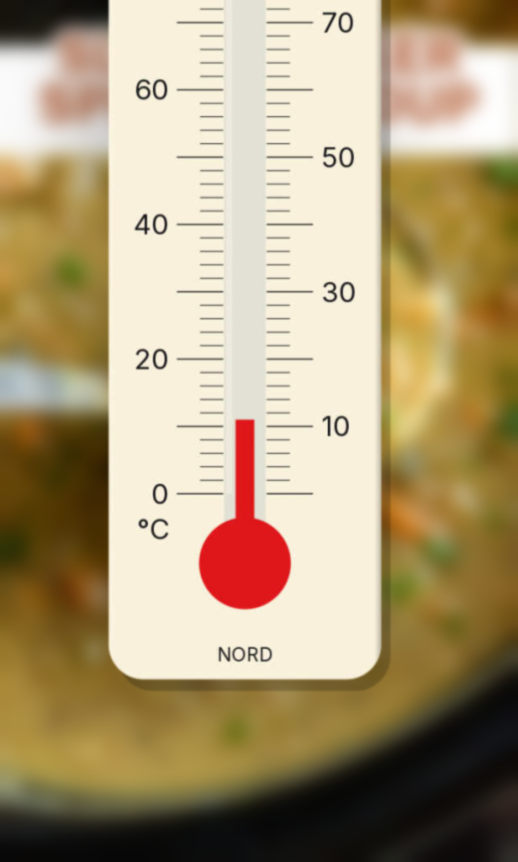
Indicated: {"value": 11, "unit": "°C"}
